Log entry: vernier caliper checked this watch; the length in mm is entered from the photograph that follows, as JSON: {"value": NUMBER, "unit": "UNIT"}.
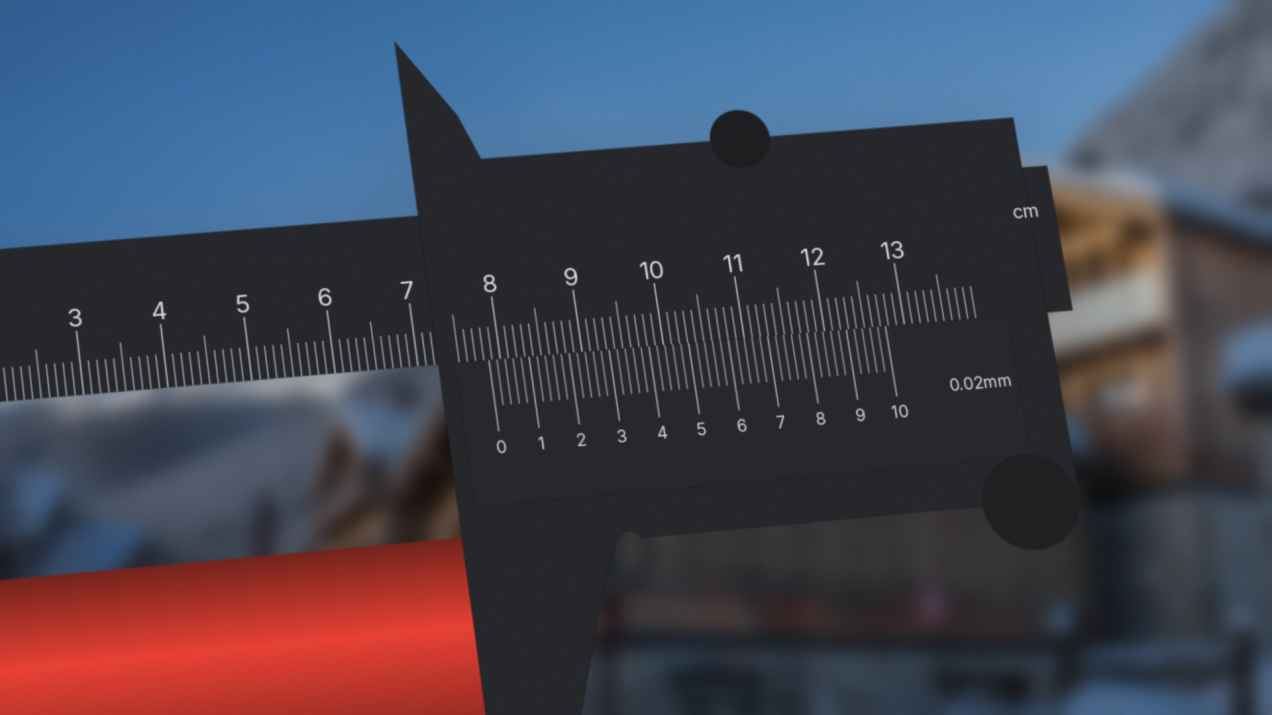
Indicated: {"value": 78.6, "unit": "mm"}
